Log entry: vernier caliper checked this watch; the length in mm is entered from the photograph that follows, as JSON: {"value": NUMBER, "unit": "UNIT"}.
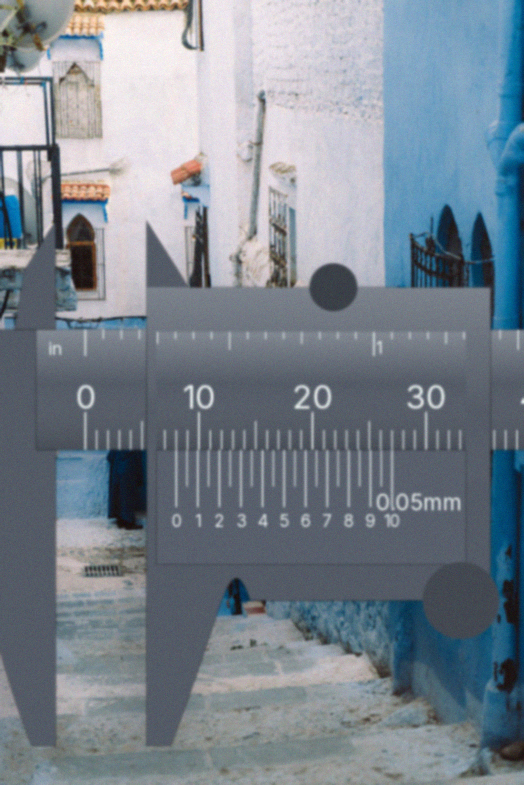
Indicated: {"value": 8.0, "unit": "mm"}
